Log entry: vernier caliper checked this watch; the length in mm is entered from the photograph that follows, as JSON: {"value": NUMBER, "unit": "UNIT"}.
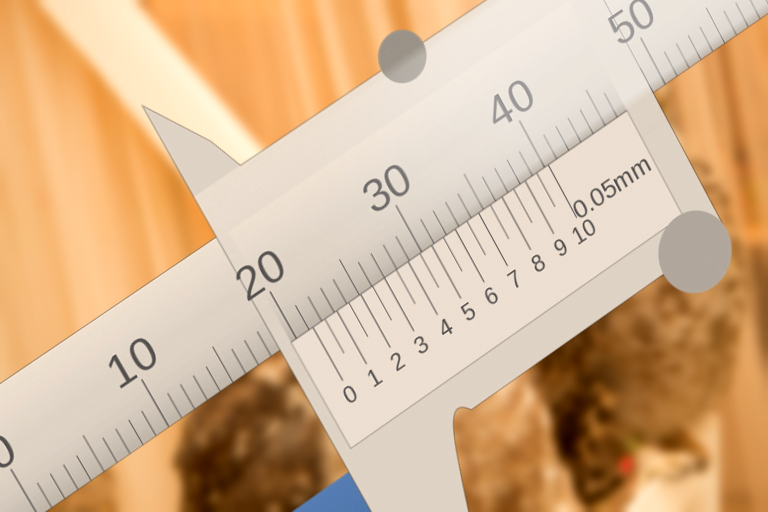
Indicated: {"value": 21.3, "unit": "mm"}
